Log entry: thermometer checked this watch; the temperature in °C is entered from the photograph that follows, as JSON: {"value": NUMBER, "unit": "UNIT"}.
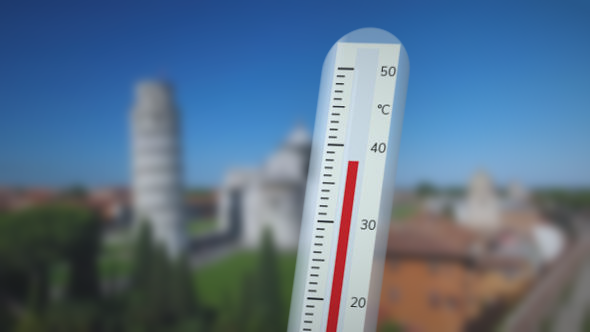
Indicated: {"value": 38, "unit": "°C"}
